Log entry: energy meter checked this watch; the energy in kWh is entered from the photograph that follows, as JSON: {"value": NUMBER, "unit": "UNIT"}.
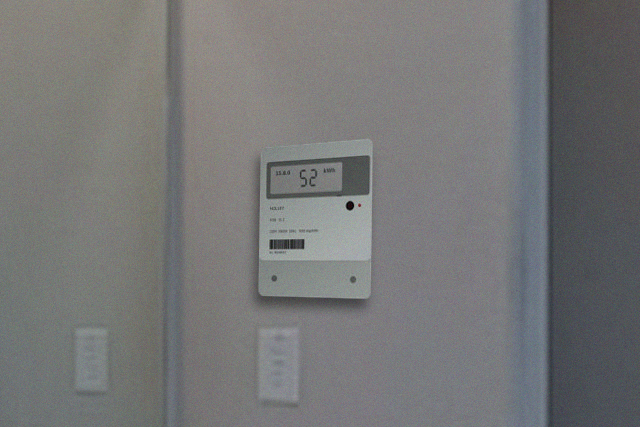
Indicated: {"value": 52, "unit": "kWh"}
